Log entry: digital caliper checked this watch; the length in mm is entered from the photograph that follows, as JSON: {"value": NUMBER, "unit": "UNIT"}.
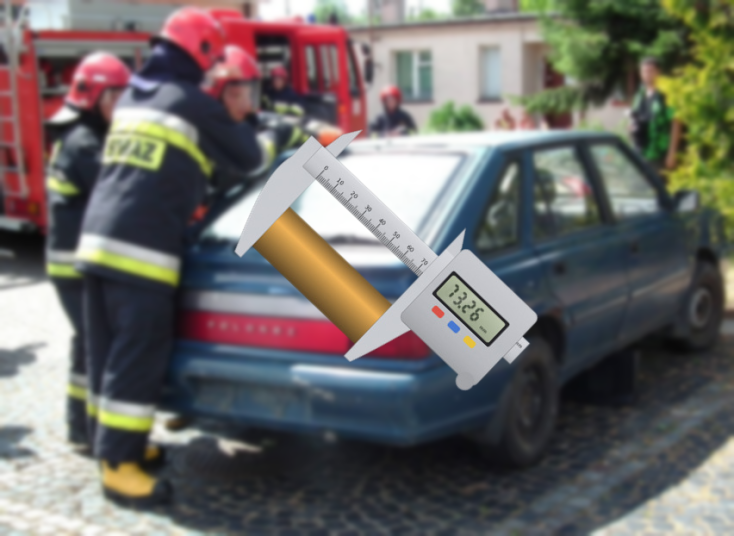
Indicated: {"value": 73.26, "unit": "mm"}
